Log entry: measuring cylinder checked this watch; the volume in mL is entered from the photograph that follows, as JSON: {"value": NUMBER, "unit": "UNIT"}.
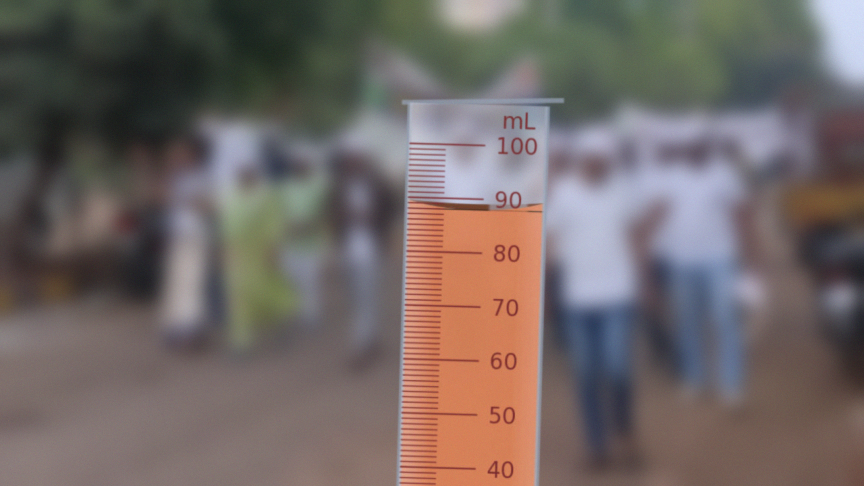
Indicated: {"value": 88, "unit": "mL"}
